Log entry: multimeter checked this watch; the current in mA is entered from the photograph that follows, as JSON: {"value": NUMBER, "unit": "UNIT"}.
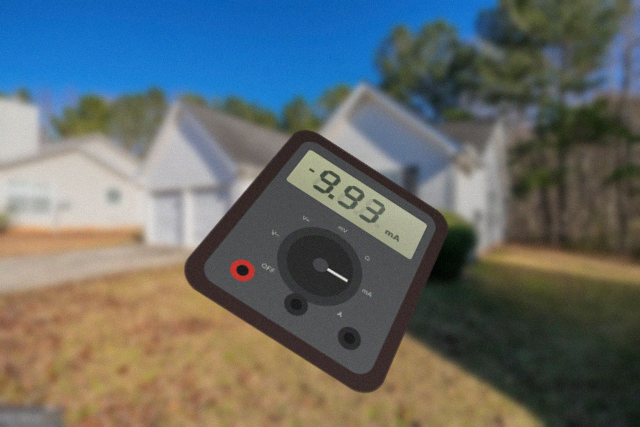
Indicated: {"value": -9.93, "unit": "mA"}
